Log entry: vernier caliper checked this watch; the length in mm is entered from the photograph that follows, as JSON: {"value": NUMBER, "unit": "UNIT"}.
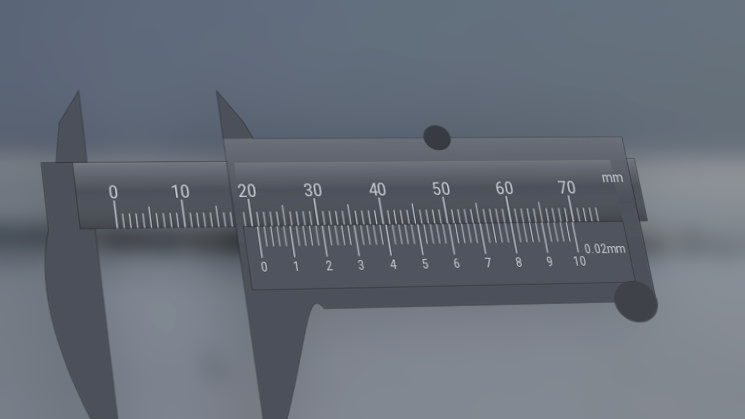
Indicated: {"value": 20.8, "unit": "mm"}
